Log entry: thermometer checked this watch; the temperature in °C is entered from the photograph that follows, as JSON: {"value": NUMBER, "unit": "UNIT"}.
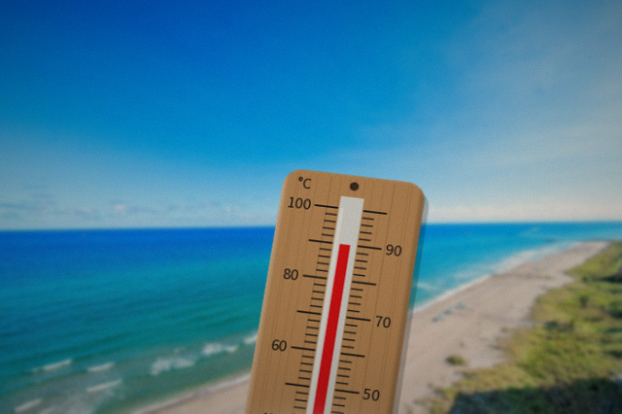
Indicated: {"value": 90, "unit": "°C"}
